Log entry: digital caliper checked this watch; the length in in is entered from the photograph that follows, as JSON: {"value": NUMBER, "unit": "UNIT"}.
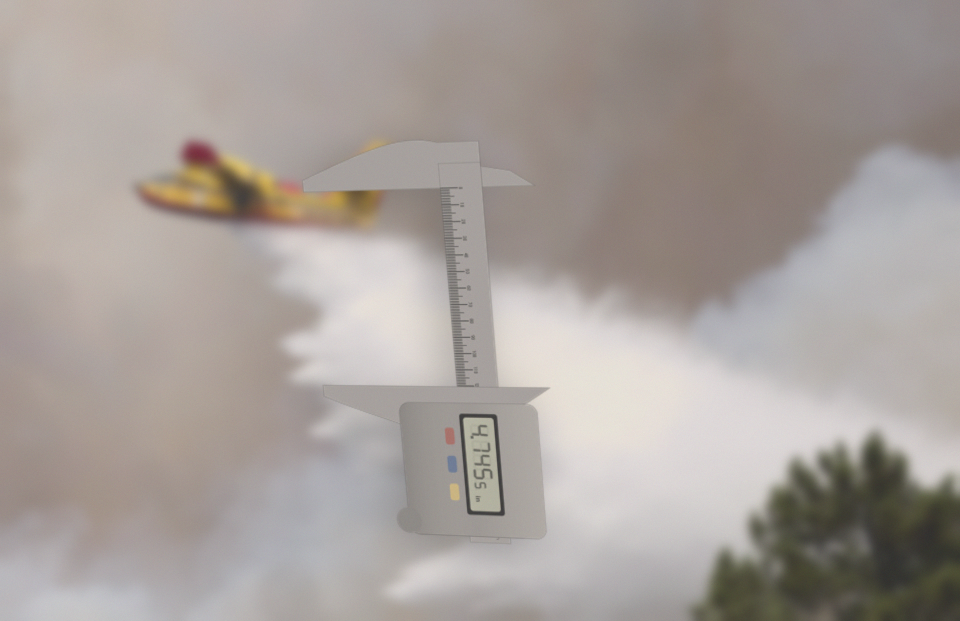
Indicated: {"value": 4.7455, "unit": "in"}
